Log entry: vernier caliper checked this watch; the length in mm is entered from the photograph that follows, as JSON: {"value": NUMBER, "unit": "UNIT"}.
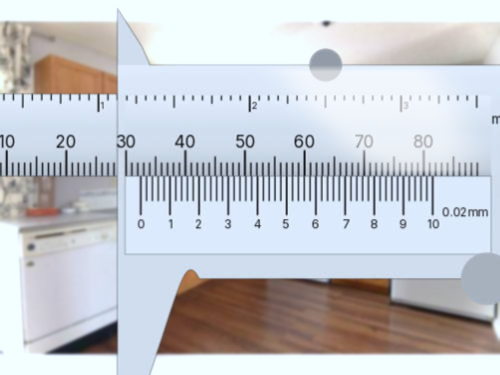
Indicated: {"value": 32.5, "unit": "mm"}
